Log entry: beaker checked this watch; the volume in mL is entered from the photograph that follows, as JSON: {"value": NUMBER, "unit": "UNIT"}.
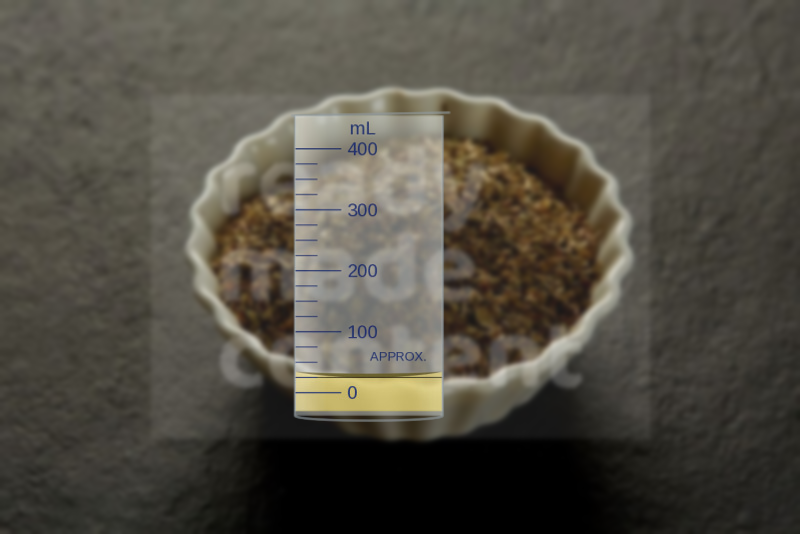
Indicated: {"value": 25, "unit": "mL"}
